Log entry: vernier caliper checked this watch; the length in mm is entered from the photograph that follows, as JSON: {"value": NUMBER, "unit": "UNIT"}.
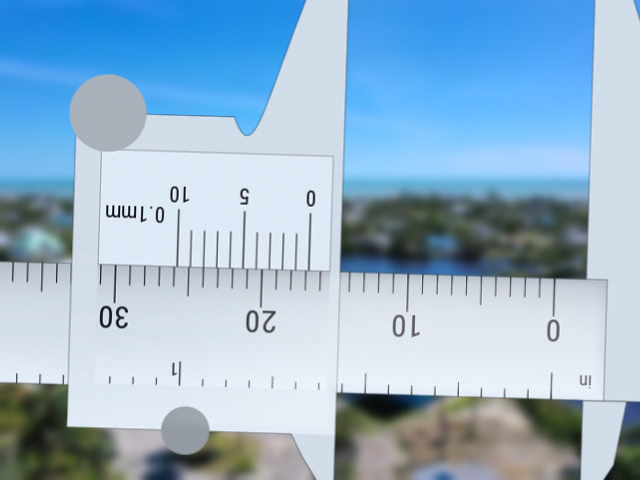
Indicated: {"value": 16.8, "unit": "mm"}
